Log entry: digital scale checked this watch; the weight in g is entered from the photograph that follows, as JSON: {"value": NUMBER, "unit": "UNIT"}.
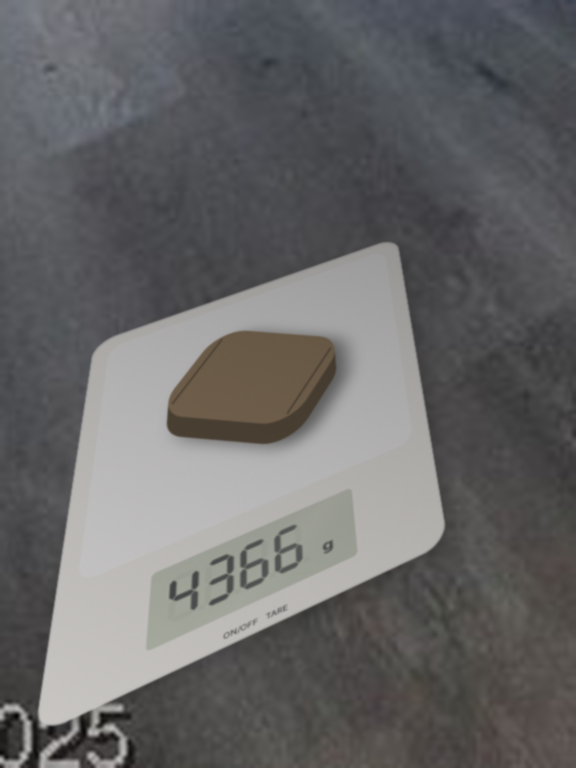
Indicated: {"value": 4366, "unit": "g"}
